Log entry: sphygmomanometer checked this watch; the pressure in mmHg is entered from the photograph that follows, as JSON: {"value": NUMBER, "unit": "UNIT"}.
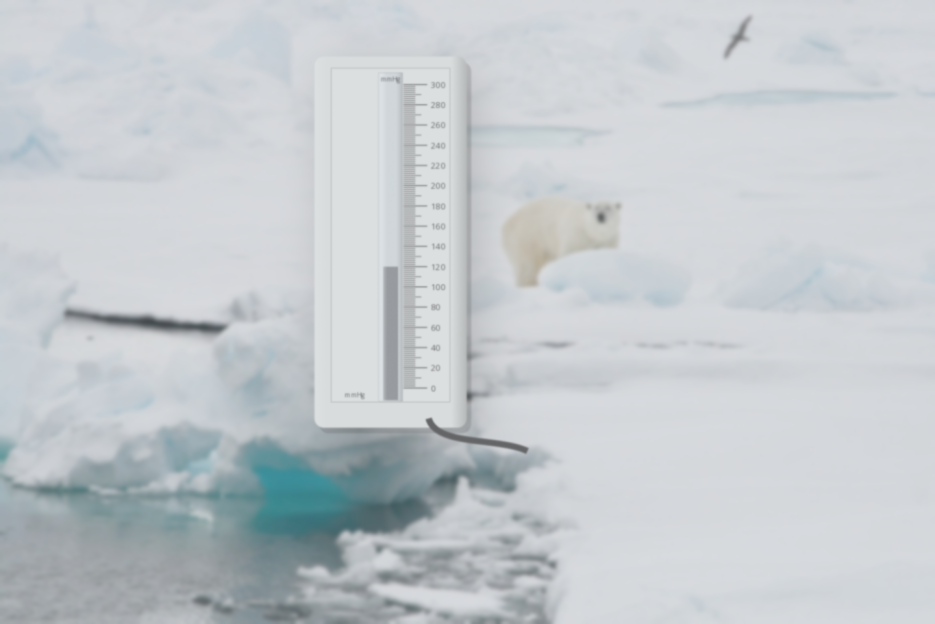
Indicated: {"value": 120, "unit": "mmHg"}
